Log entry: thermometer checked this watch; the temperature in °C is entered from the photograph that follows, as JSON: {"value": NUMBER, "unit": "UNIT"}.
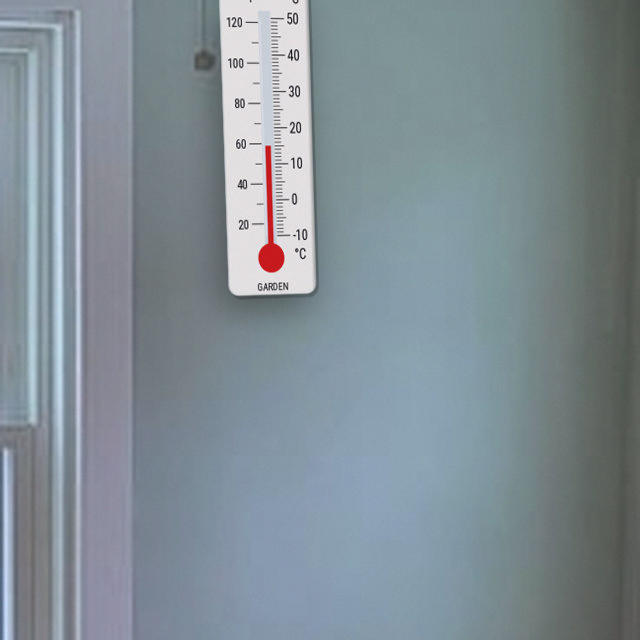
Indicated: {"value": 15, "unit": "°C"}
